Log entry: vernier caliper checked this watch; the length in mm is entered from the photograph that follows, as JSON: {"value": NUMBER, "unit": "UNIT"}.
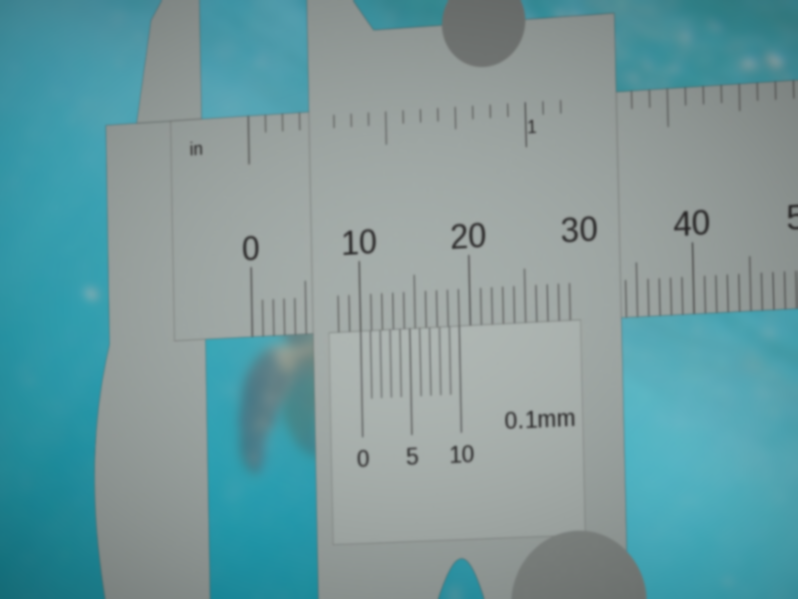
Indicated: {"value": 10.0, "unit": "mm"}
